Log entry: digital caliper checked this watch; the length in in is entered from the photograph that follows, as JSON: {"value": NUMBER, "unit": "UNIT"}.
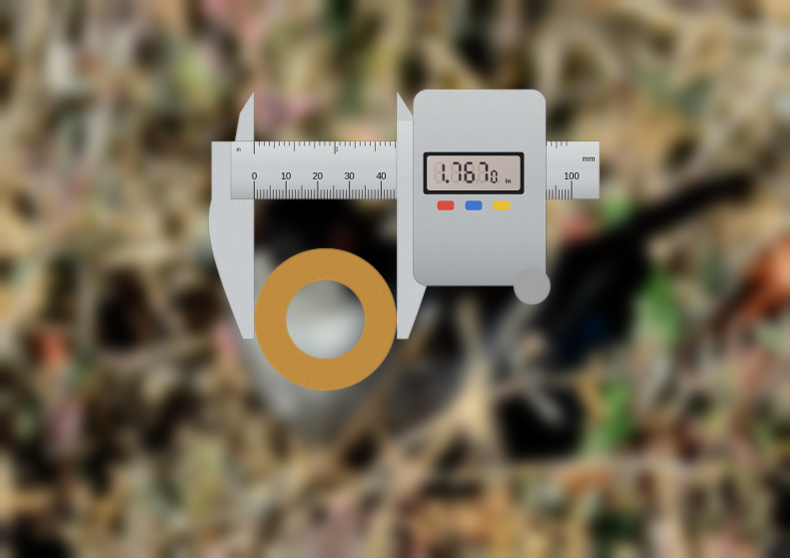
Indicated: {"value": 1.7670, "unit": "in"}
